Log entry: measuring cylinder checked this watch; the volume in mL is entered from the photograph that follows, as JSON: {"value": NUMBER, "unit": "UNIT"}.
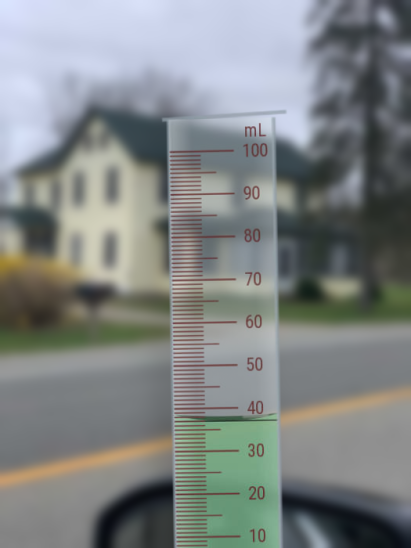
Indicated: {"value": 37, "unit": "mL"}
